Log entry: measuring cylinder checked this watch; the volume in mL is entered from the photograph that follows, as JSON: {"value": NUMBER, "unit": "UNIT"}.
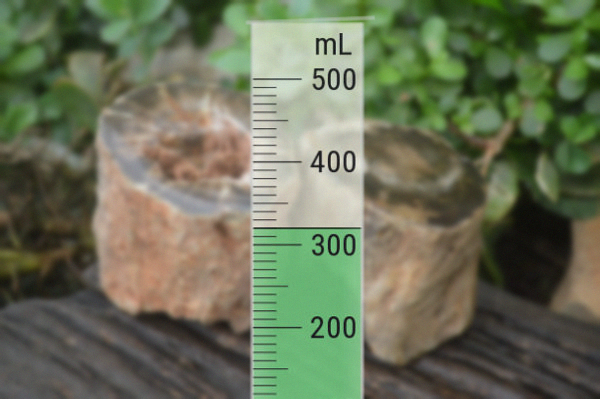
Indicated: {"value": 320, "unit": "mL"}
